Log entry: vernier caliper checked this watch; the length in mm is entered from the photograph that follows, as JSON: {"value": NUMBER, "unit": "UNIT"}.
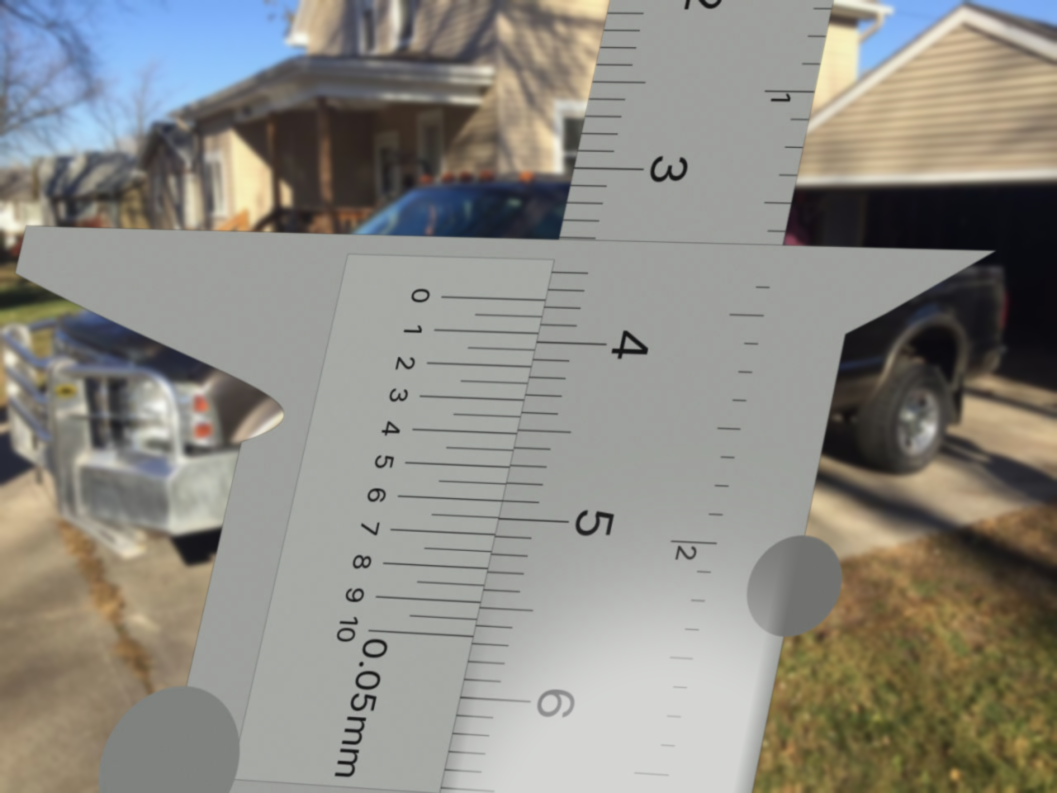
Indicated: {"value": 37.6, "unit": "mm"}
